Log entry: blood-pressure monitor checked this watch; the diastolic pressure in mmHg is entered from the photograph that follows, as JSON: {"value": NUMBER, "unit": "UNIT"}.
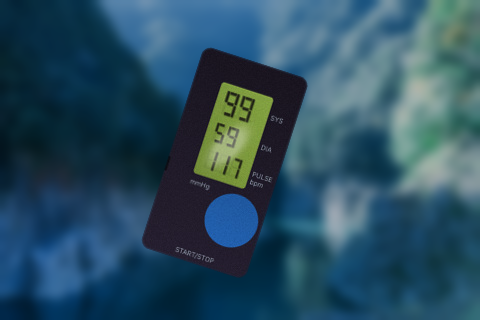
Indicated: {"value": 59, "unit": "mmHg"}
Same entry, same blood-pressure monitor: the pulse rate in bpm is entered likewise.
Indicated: {"value": 117, "unit": "bpm"}
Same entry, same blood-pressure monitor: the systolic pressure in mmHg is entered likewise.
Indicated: {"value": 99, "unit": "mmHg"}
